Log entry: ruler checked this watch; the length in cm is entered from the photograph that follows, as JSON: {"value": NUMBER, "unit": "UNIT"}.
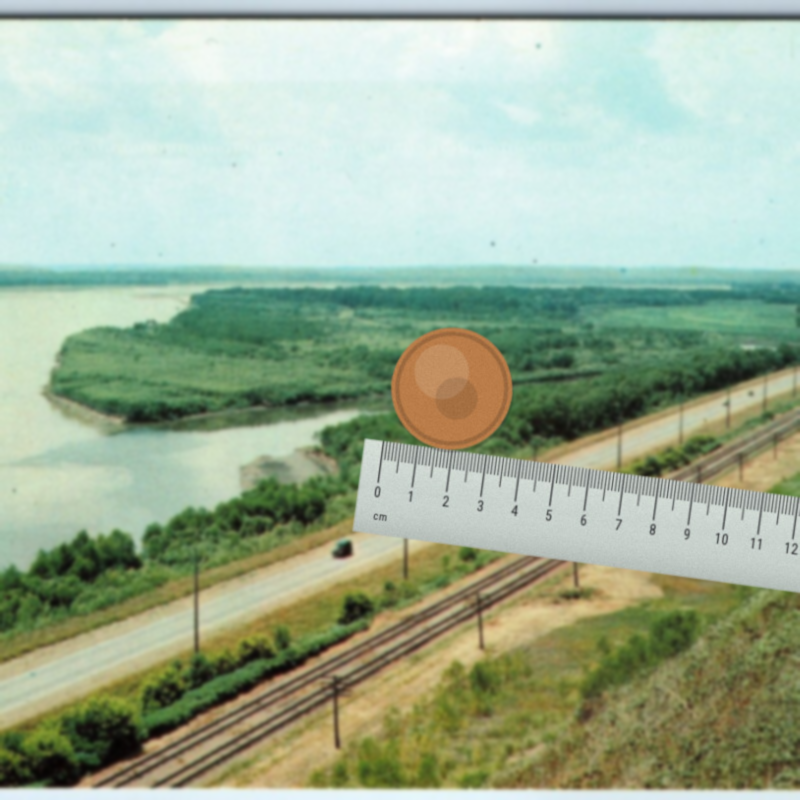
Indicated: {"value": 3.5, "unit": "cm"}
